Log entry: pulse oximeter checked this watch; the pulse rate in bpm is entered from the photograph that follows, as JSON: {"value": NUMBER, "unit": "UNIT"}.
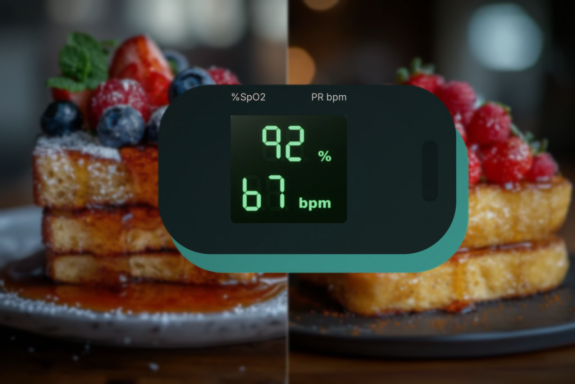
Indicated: {"value": 67, "unit": "bpm"}
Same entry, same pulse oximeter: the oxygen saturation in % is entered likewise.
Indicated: {"value": 92, "unit": "%"}
